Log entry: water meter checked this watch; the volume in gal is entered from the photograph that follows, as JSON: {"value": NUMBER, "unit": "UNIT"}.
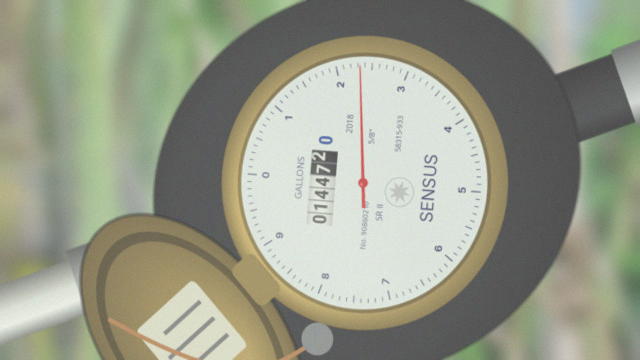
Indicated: {"value": 144722.3, "unit": "gal"}
